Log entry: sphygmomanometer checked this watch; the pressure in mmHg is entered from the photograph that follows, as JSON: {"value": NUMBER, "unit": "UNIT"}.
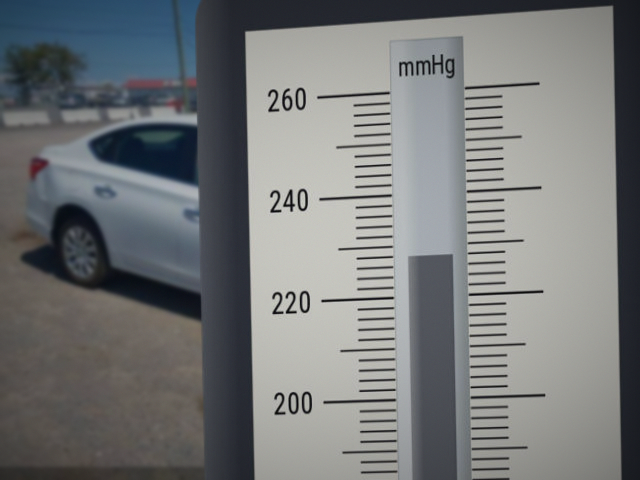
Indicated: {"value": 228, "unit": "mmHg"}
